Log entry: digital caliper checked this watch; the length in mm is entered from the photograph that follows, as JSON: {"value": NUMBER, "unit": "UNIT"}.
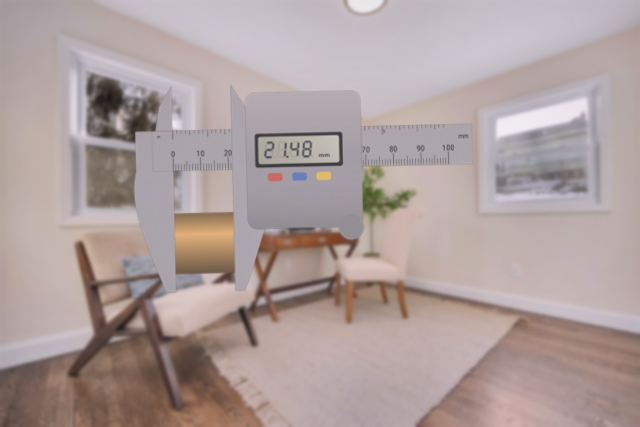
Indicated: {"value": 21.48, "unit": "mm"}
